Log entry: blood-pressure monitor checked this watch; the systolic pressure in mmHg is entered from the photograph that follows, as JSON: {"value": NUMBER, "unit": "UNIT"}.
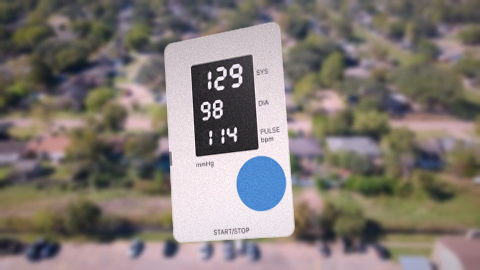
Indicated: {"value": 129, "unit": "mmHg"}
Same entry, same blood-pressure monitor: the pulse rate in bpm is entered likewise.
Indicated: {"value": 114, "unit": "bpm"}
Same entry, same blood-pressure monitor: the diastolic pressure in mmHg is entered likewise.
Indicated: {"value": 98, "unit": "mmHg"}
